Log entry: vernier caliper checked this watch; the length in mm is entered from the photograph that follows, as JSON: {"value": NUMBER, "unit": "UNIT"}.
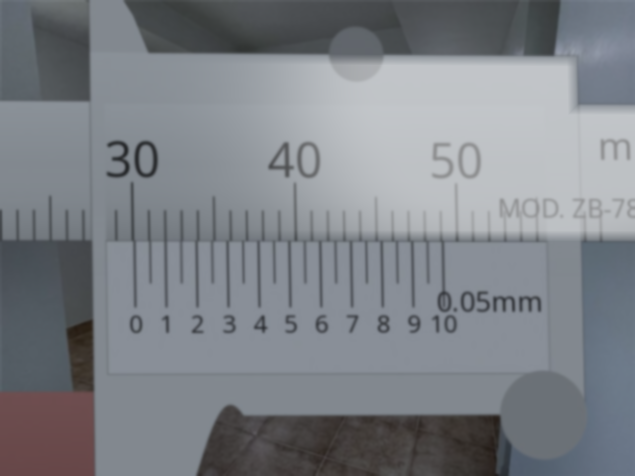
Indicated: {"value": 30.1, "unit": "mm"}
